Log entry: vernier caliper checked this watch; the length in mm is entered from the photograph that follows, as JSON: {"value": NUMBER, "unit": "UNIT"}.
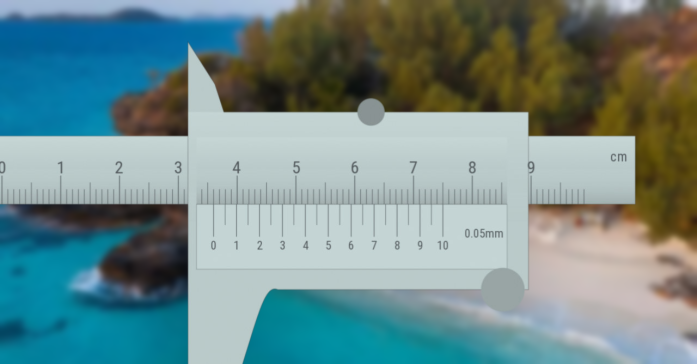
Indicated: {"value": 36.0, "unit": "mm"}
